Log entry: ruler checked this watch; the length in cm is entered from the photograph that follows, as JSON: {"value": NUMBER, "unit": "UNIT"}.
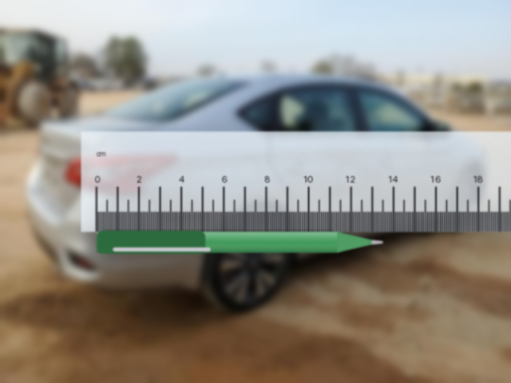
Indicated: {"value": 13.5, "unit": "cm"}
